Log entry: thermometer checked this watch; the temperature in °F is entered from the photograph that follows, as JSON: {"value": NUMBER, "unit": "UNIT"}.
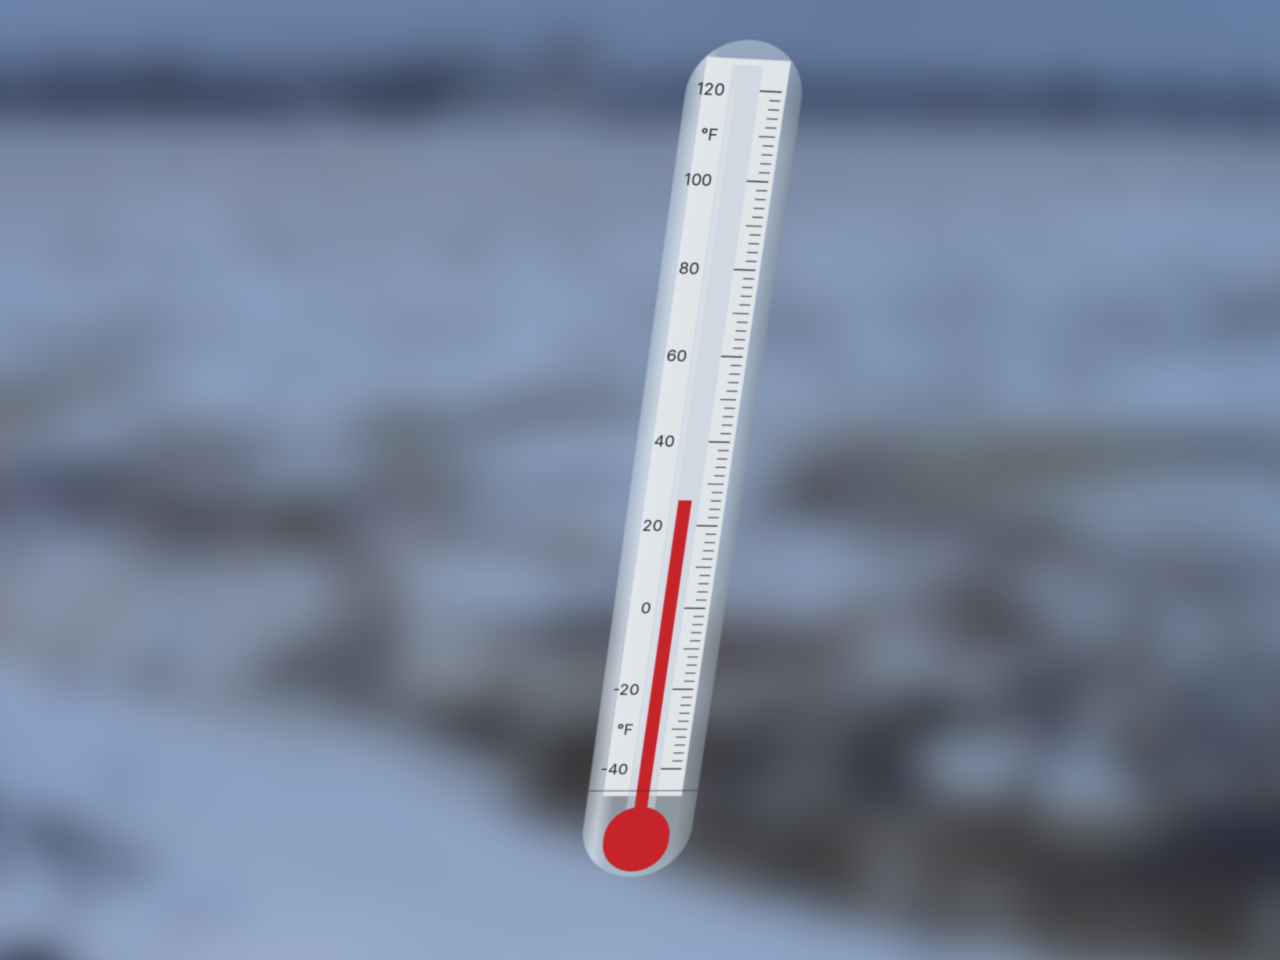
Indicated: {"value": 26, "unit": "°F"}
